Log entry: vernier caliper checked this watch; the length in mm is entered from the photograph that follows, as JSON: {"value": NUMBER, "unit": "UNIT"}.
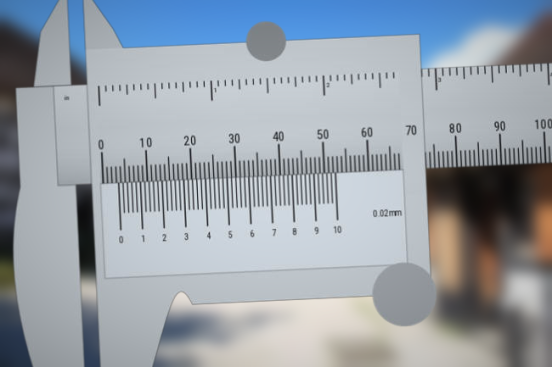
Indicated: {"value": 3.5, "unit": "mm"}
